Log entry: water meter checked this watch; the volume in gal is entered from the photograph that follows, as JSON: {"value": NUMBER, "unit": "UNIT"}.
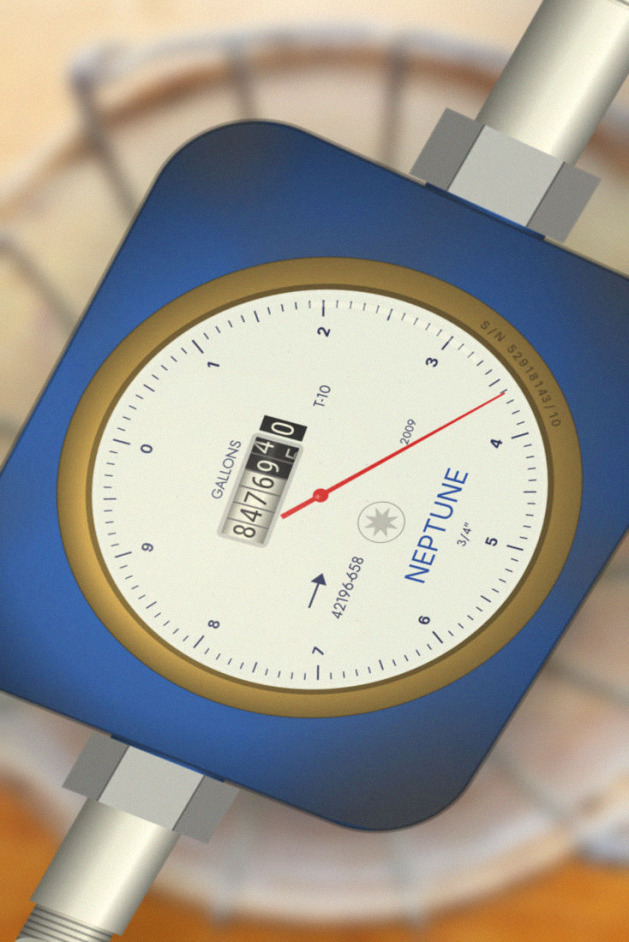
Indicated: {"value": 8476943.6, "unit": "gal"}
